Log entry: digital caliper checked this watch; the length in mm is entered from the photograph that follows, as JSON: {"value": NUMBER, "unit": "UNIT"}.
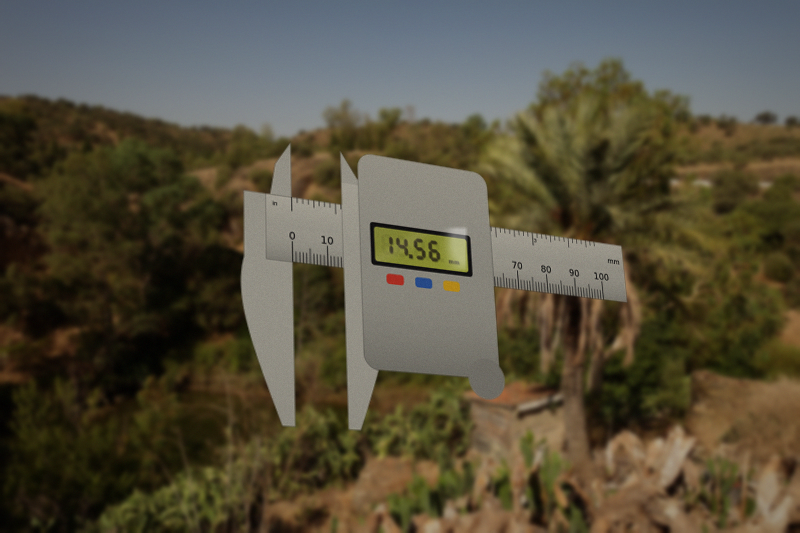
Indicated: {"value": 14.56, "unit": "mm"}
